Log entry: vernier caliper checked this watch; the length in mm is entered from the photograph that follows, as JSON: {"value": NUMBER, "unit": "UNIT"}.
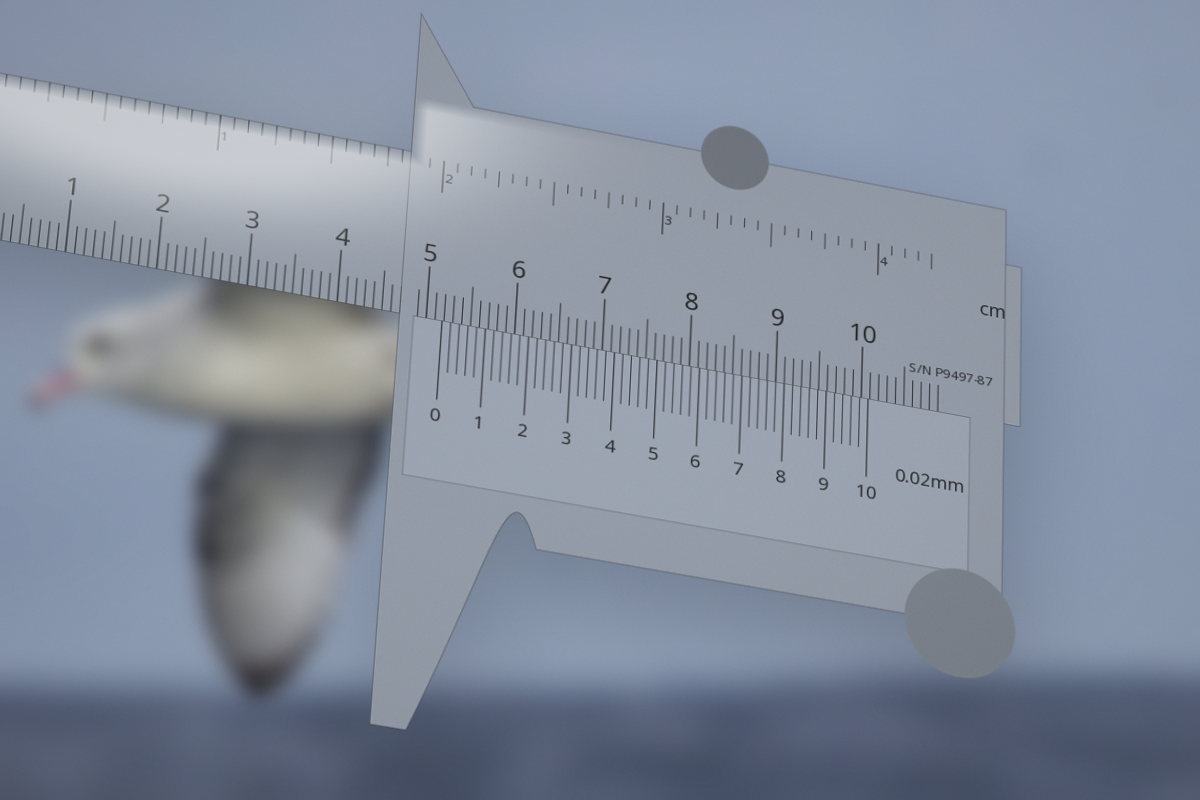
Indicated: {"value": 51.8, "unit": "mm"}
